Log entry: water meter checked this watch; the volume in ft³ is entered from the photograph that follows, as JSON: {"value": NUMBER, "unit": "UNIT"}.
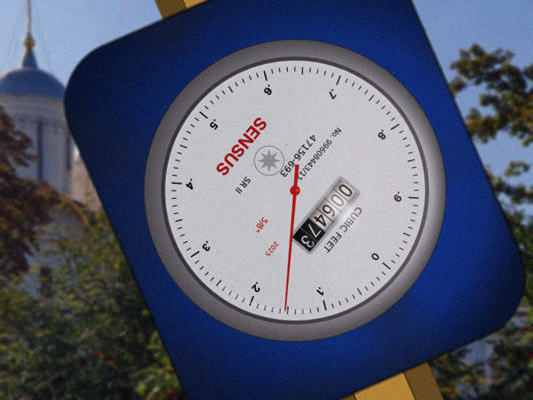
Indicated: {"value": 6473.15, "unit": "ft³"}
